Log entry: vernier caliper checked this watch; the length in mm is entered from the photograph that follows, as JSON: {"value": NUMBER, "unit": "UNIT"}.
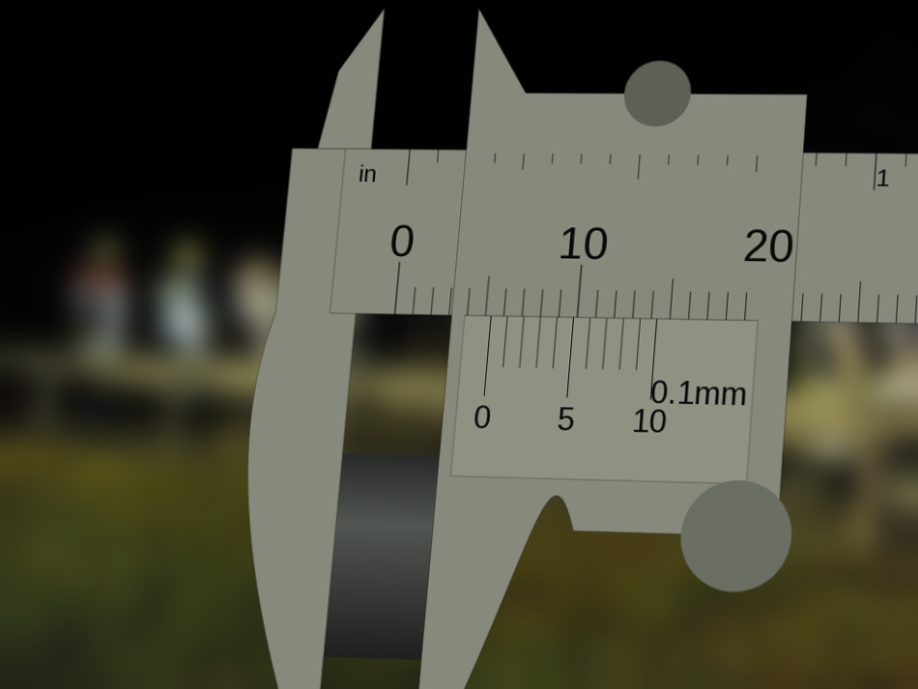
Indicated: {"value": 5.3, "unit": "mm"}
